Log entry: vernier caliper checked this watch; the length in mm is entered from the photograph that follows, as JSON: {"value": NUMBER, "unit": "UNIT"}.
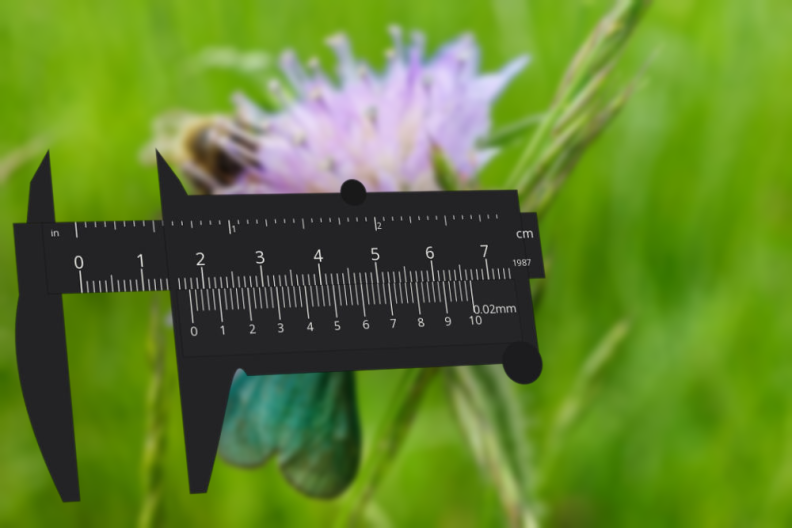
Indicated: {"value": 17.6, "unit": "mm"}
